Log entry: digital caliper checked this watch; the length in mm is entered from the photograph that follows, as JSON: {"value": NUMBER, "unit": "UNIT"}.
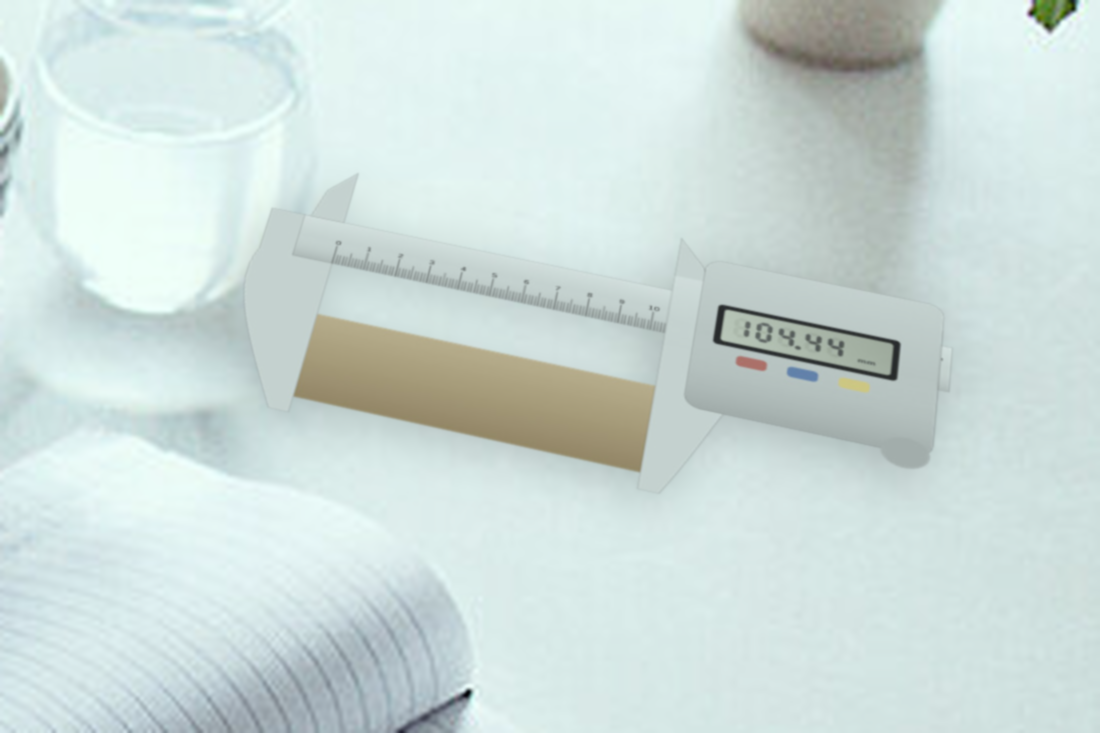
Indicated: {"value": 104.44, "unit": "mm"}
